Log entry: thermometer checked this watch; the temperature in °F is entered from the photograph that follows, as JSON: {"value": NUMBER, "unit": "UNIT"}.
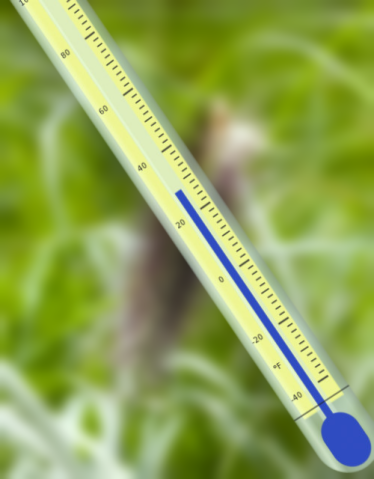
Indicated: {"value": 28, "unit": "°F"}
